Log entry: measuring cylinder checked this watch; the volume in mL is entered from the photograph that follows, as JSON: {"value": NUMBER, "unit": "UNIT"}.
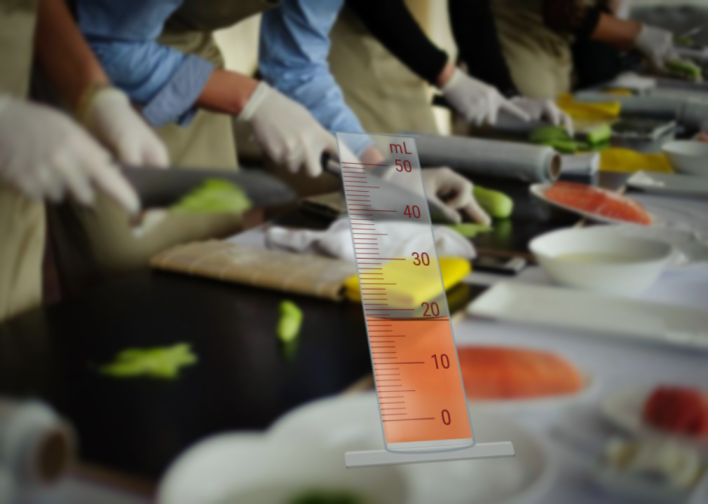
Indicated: {"value": 18, "unit": "mL"}
